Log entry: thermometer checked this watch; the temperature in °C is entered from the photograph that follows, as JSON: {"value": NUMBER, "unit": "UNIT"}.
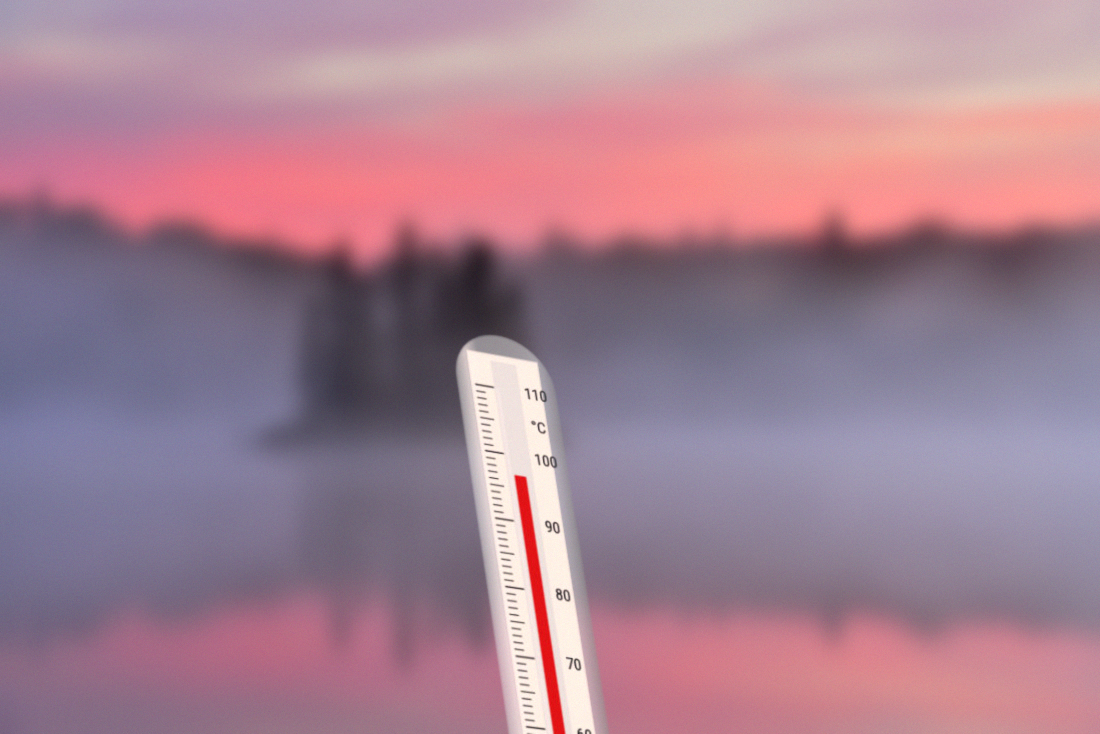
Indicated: {"value": 97, "unit": "°C"}
